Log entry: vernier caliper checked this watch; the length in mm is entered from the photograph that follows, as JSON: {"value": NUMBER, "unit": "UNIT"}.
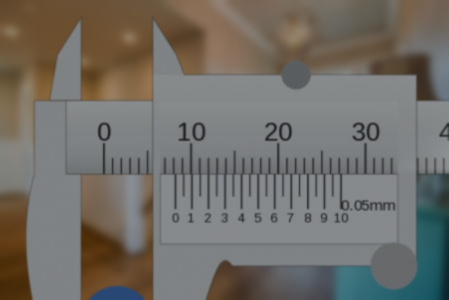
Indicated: {"value": 8.2, "unit": "mm"}
